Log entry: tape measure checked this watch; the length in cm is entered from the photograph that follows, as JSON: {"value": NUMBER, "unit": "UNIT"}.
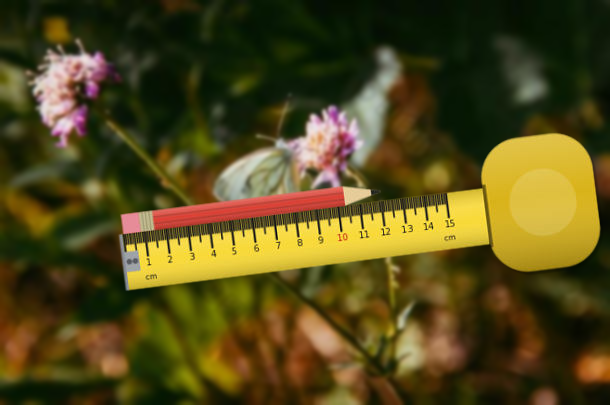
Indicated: {"value": 12, "unit": "cm"}
